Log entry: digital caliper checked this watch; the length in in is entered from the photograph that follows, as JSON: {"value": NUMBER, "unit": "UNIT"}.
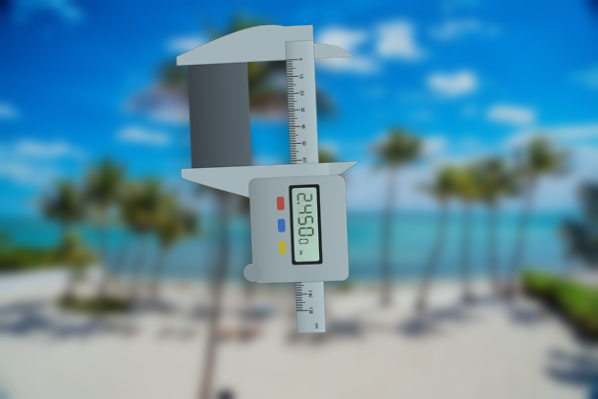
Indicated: {"value": 2.4500, "unit": "in"}
